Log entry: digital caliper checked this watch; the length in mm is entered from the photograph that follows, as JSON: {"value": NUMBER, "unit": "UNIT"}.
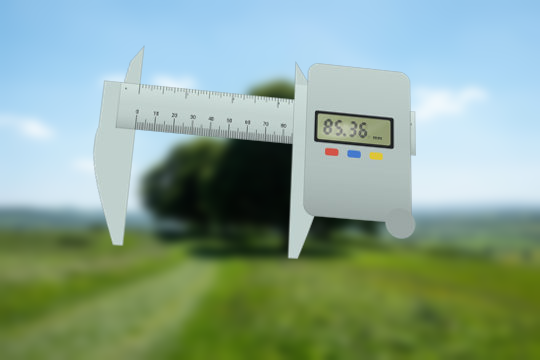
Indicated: {"value": 85.36, "unit": "mm"}
